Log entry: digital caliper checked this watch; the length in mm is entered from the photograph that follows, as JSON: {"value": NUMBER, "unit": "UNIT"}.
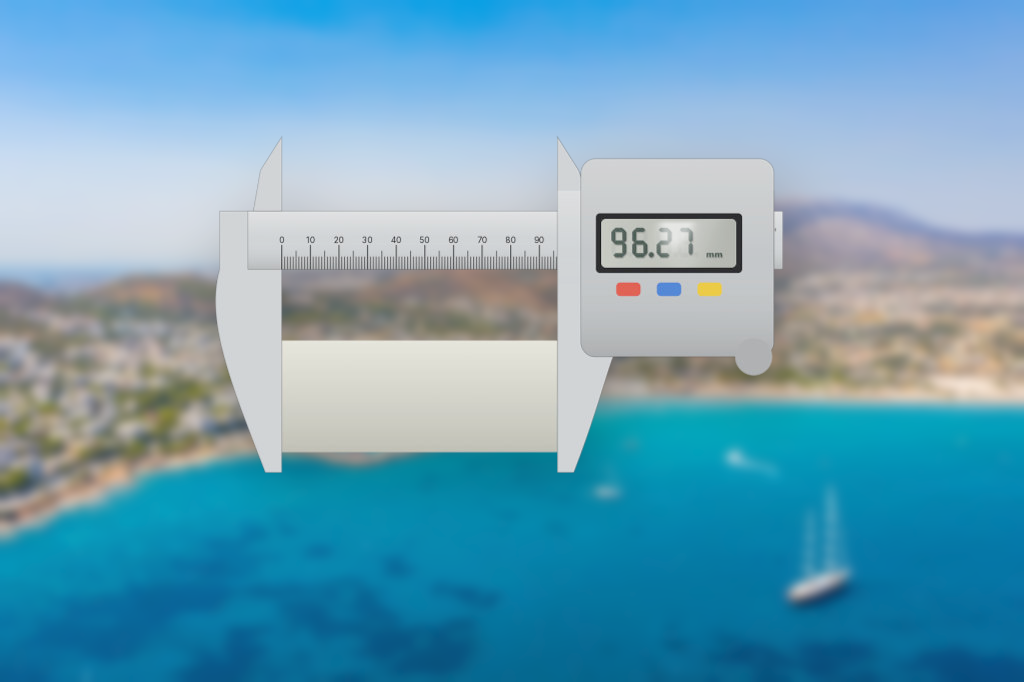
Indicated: {"value": 96.27, "unit": "mm"}
